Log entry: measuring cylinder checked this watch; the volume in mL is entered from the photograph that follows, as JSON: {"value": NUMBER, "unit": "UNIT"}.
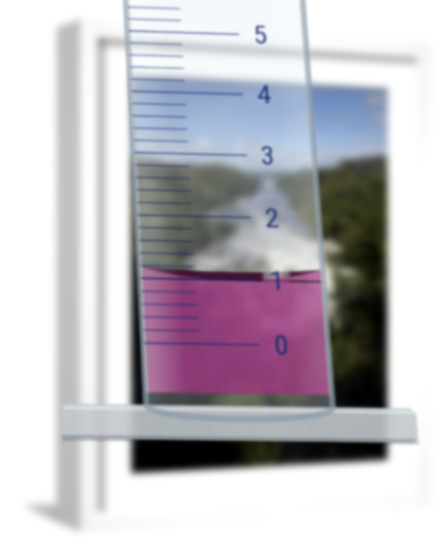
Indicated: {"value": 1, "unit": "mL"}
